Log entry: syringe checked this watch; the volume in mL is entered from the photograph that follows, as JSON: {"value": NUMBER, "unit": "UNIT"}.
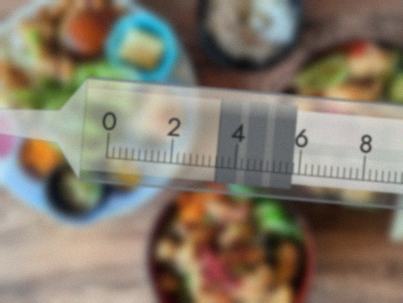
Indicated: {"value": 3.4, "unit": "mL"}
